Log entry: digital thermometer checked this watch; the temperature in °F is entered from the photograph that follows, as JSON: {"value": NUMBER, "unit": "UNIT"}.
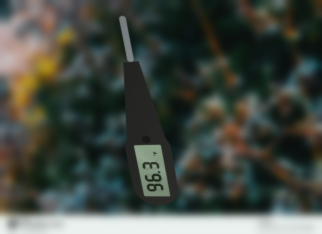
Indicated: {"value": 96.3, "unit": "°F"}
